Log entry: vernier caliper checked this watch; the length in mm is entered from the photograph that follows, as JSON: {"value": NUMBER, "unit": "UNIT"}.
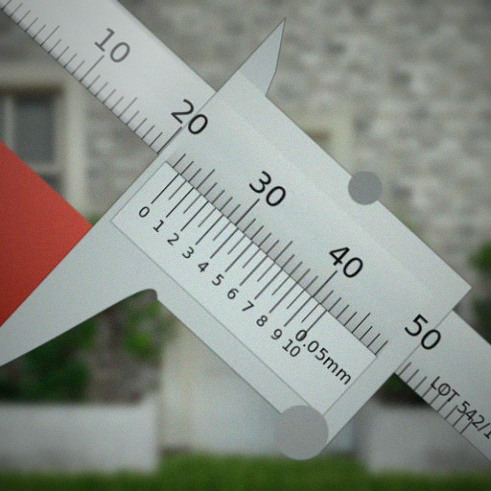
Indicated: {"value": 22.8, "unit": "mm"}
